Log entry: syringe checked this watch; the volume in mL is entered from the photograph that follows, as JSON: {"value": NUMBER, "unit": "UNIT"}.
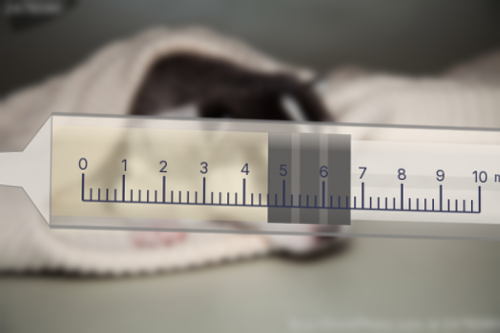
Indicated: {"value": 4.6, "unit": "mL"}
